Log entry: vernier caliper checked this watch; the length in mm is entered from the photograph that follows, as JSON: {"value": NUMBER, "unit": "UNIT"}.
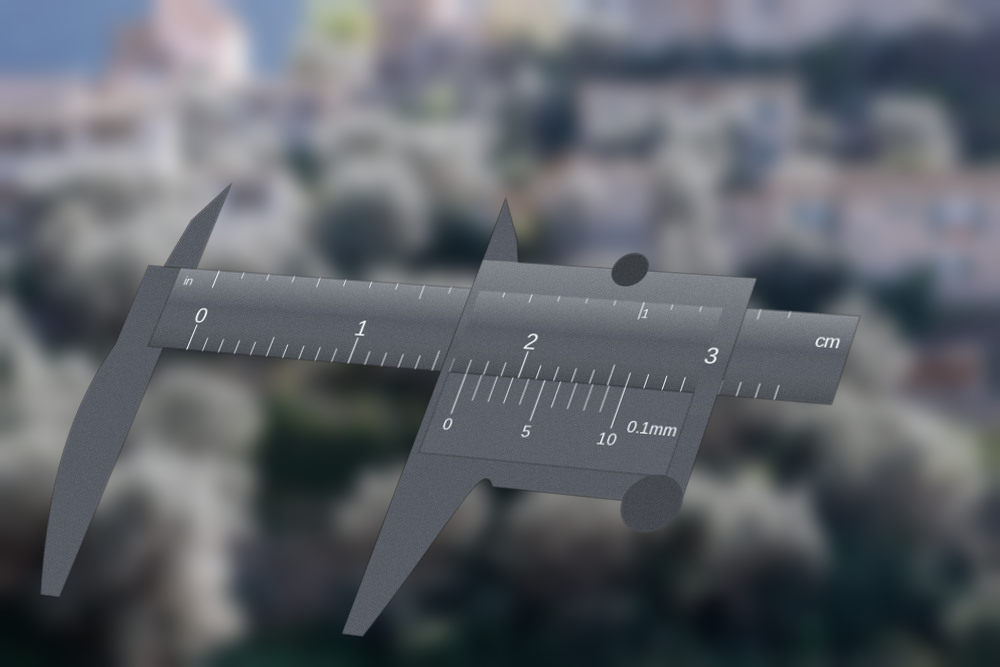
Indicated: {"value": 17.0, "unit": "mm"}
